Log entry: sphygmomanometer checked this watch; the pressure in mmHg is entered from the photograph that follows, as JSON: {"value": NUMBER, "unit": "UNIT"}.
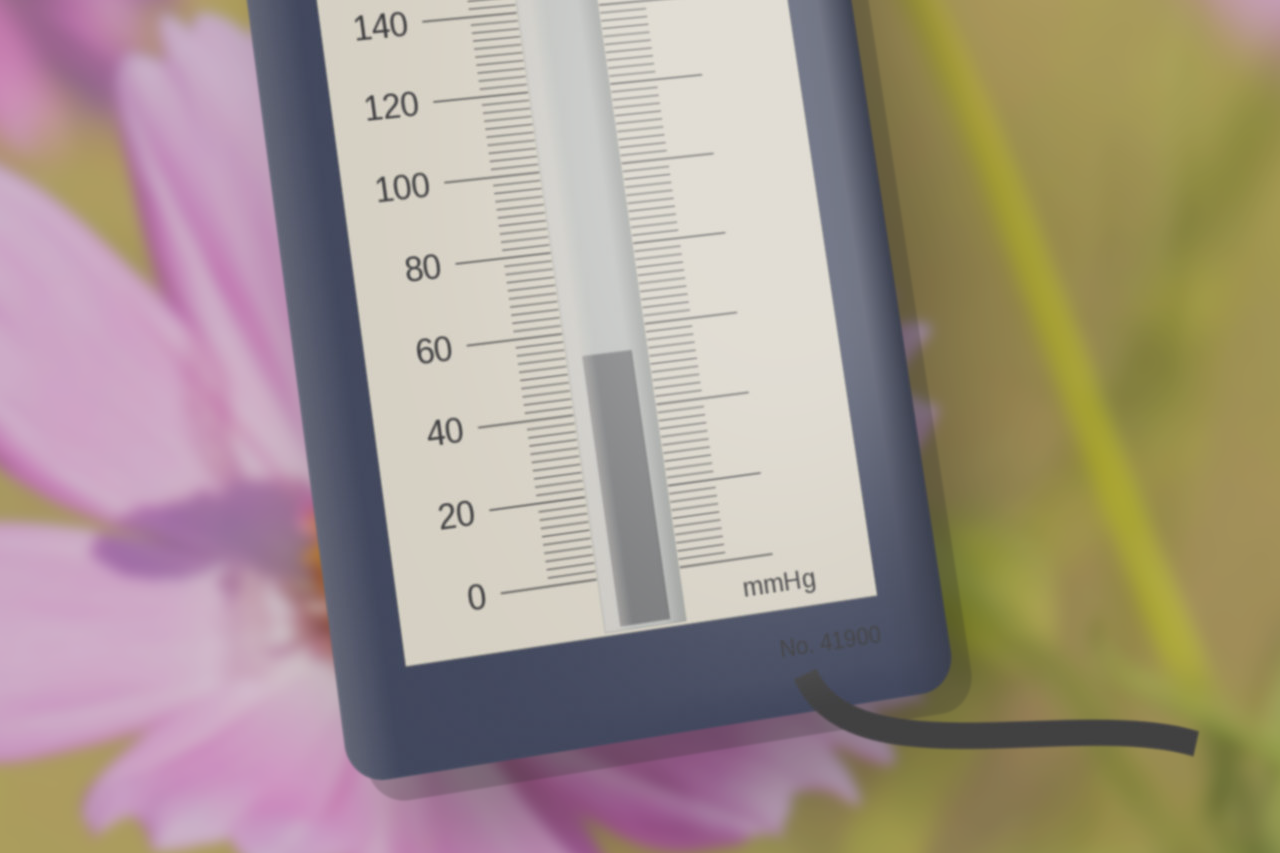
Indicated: {"value": 54, "unit": "mmHg"}
